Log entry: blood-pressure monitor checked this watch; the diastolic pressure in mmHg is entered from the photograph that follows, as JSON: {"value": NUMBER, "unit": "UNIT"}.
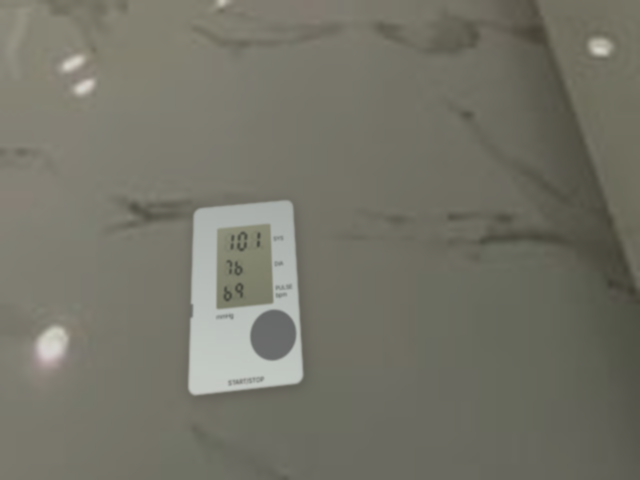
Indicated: {"value": 76, "unit": "mmHg"}
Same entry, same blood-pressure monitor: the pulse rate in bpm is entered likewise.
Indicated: {"value": 69, "unit": "bpm"}
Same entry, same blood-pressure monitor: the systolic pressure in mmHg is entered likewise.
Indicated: {"value": 101, "unit": "mmHg"}
